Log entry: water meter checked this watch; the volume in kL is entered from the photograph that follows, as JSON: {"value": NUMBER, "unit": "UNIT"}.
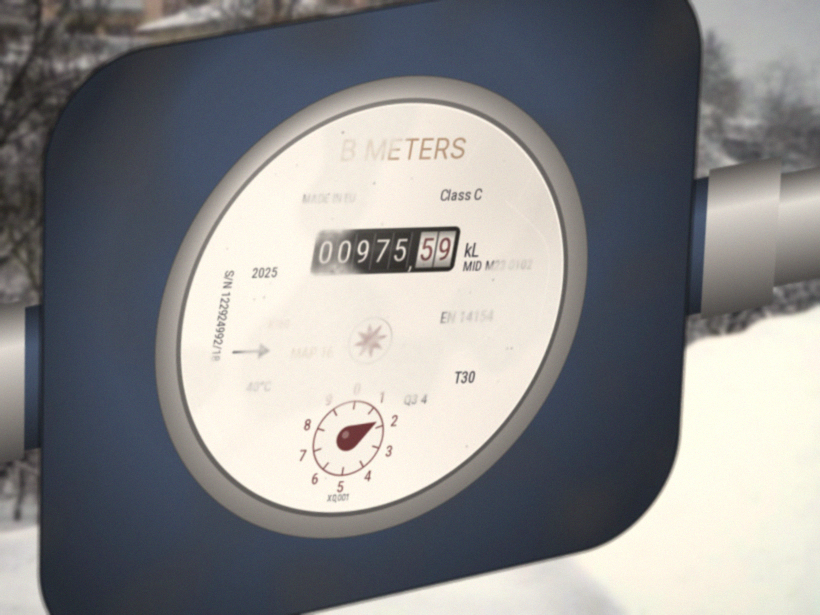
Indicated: {"value": 975.591, "unit": "kL"}
